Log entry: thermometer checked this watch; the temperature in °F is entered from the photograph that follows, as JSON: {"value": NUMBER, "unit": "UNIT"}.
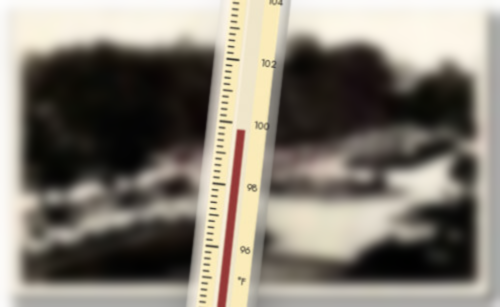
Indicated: {"value": 99.8, "unit": "°F"}
